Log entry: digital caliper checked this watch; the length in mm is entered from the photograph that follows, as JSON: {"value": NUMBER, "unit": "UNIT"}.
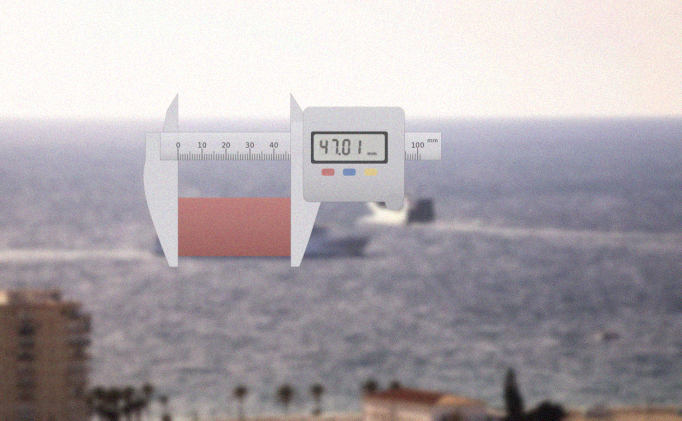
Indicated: {"value": 47.01, "unit": "mm"}
